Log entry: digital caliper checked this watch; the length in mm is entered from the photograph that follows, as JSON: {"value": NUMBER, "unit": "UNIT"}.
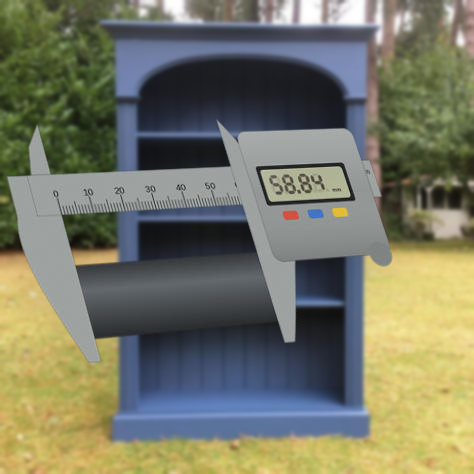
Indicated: {"value": 58.84, "unit": "mm"}
